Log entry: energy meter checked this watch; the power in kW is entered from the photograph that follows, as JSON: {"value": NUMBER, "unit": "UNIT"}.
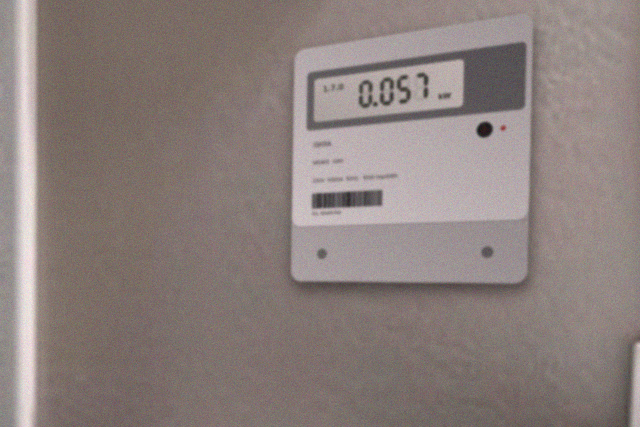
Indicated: {"value": 0.057, "unit": "kW"}
